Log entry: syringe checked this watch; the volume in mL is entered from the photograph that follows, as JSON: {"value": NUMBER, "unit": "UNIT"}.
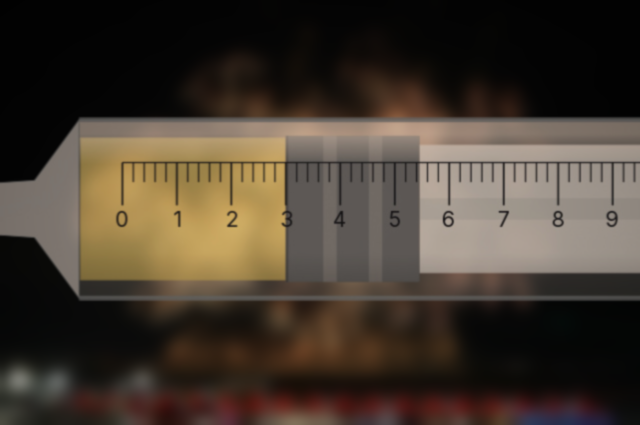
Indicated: {"value": 3, "unit": "mL"}
